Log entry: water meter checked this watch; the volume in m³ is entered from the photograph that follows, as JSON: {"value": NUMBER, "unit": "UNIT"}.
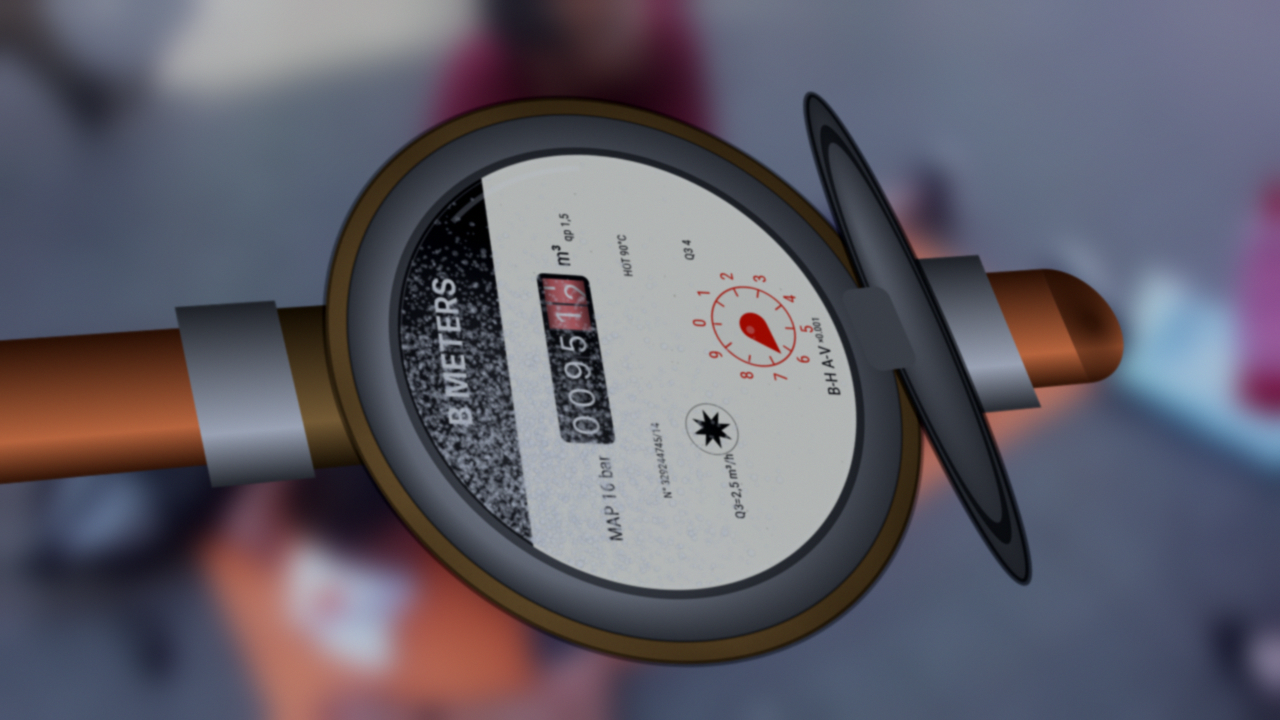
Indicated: {"value": 95.116, "unit": "m³"}
